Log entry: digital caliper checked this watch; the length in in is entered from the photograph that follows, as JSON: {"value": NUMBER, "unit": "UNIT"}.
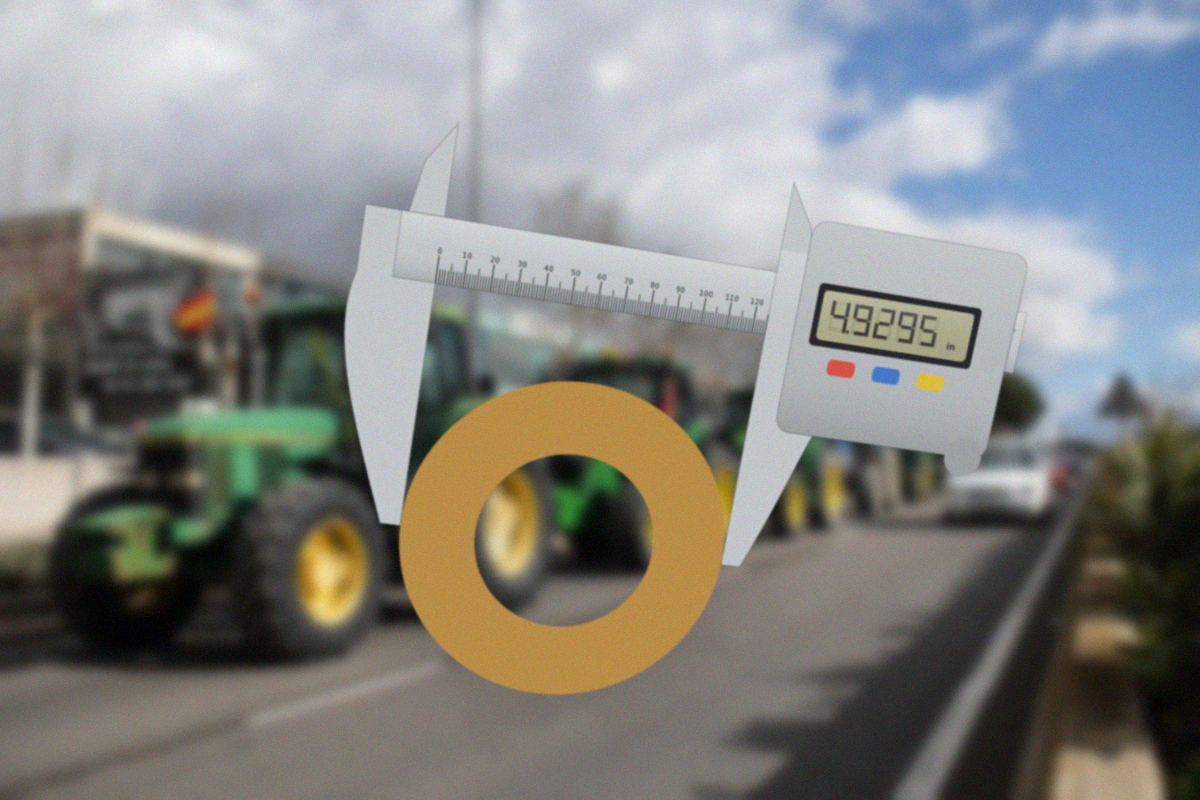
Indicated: {"value": 4.9295, "unit": "in"}
